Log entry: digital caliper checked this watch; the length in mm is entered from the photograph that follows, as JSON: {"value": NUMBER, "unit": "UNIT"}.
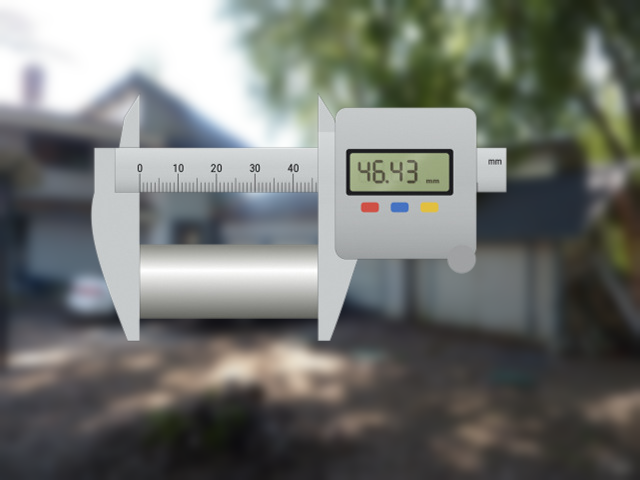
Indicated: {"value": 46.43, "unit": "mm"}
